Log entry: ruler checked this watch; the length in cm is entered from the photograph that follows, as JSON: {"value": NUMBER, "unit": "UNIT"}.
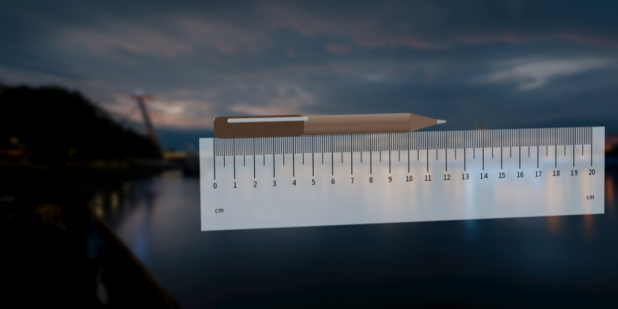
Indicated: {"value": 12, "unit": "cm"}
